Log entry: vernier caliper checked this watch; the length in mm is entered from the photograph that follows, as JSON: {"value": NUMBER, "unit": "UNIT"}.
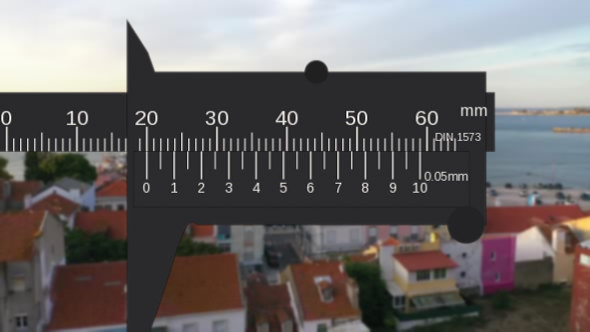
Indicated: {"value": 20.0, "unit": "mm"}
